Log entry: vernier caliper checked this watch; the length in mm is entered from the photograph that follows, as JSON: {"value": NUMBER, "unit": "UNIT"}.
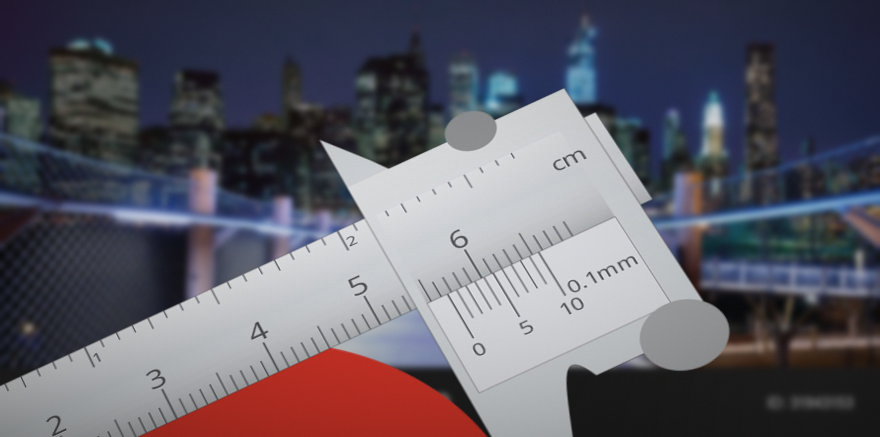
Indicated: {"value": 56.6, "unit": "mm"}
